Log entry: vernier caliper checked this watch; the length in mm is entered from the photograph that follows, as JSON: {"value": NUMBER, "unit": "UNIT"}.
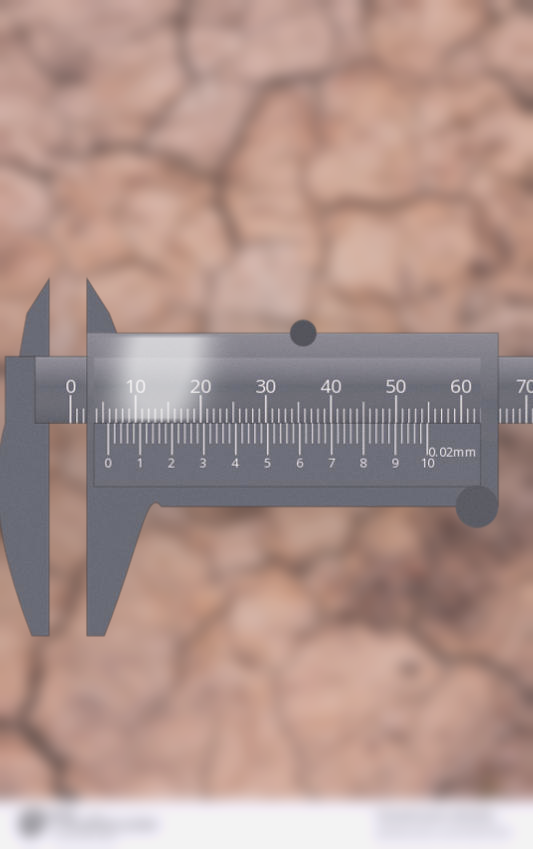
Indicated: {"value": 5.8, "unit": "mm"}
